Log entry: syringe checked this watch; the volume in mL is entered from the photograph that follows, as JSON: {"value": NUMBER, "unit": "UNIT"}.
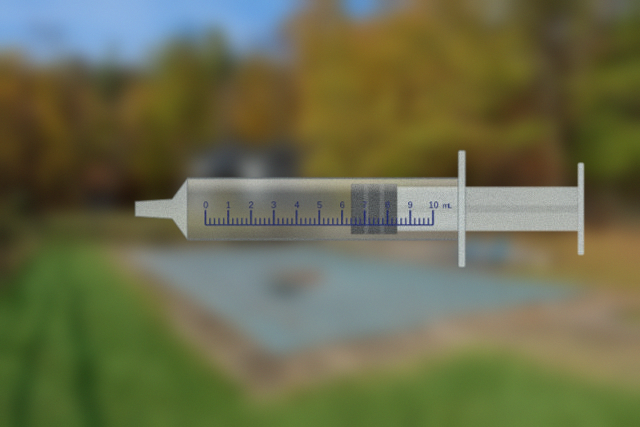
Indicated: {"value": 6.4, "unit": "mL"}
